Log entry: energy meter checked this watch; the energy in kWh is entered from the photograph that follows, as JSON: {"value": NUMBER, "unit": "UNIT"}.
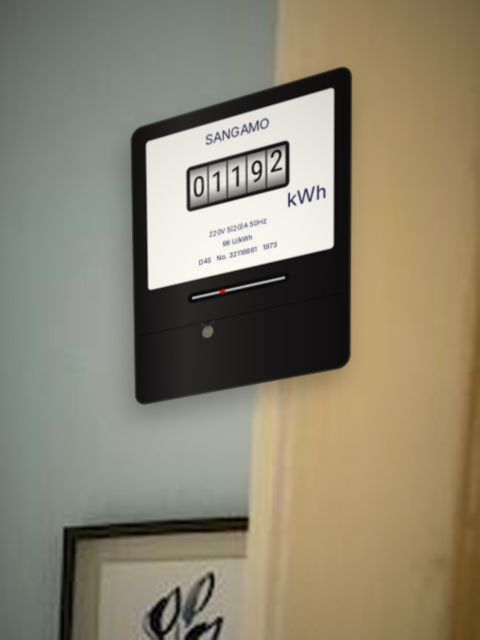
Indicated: {"value": 1192, "unit": "kWh"}
